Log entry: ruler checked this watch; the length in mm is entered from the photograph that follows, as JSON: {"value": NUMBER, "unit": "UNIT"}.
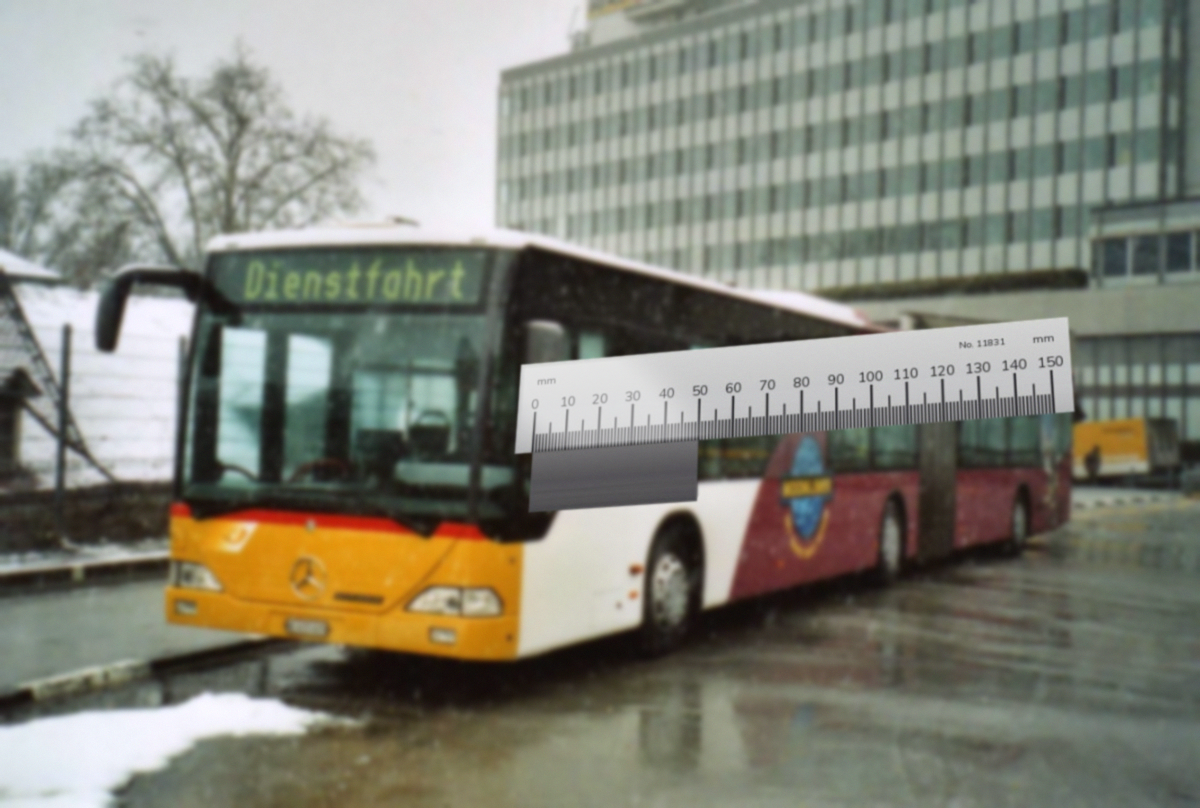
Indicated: {"value": 50, "unit": "mm"}
